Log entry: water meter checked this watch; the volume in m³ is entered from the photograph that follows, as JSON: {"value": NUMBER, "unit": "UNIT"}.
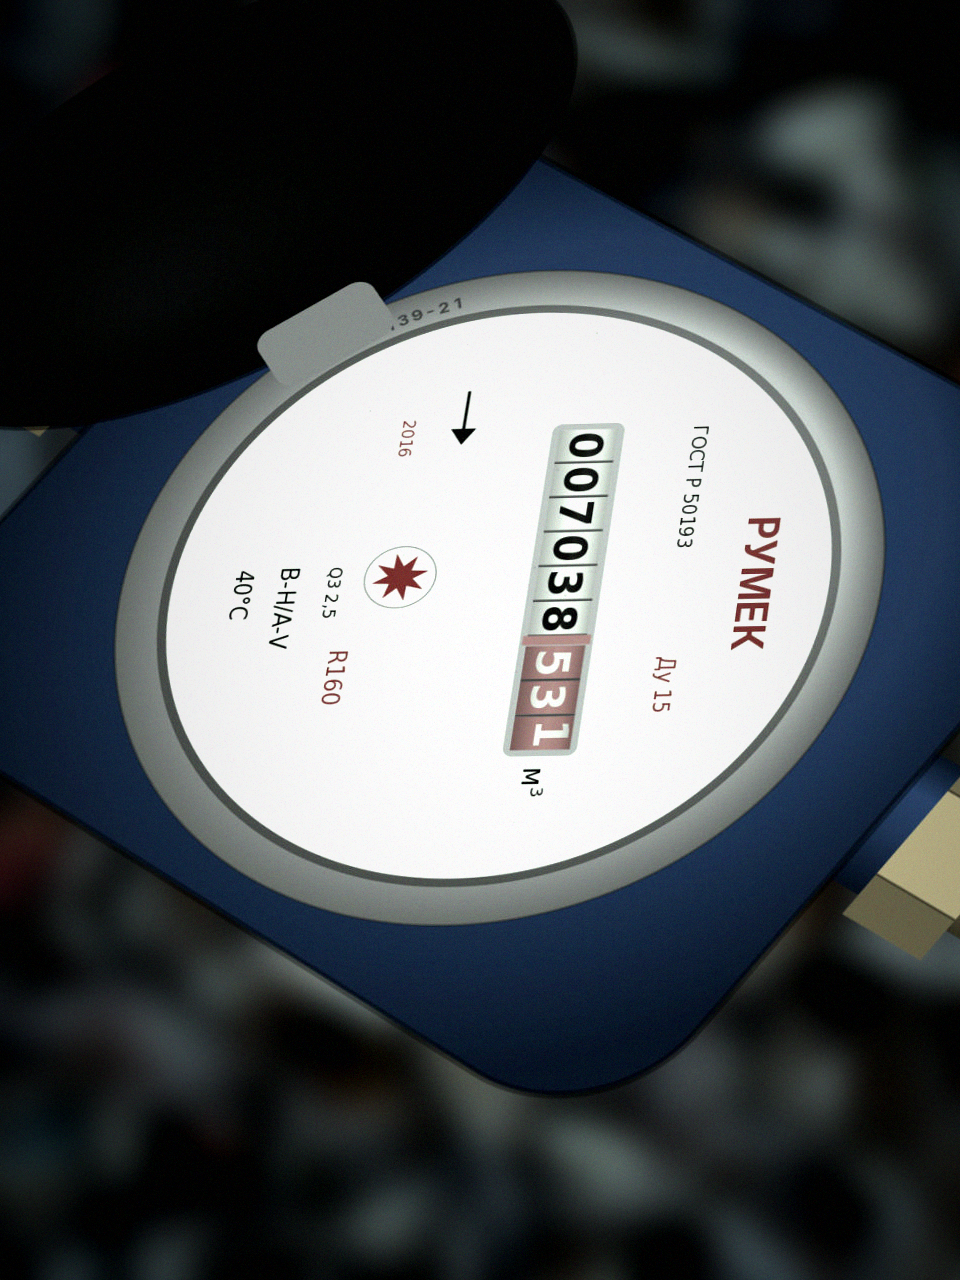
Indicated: {"value": 7038.531, "unit": "m³"}
